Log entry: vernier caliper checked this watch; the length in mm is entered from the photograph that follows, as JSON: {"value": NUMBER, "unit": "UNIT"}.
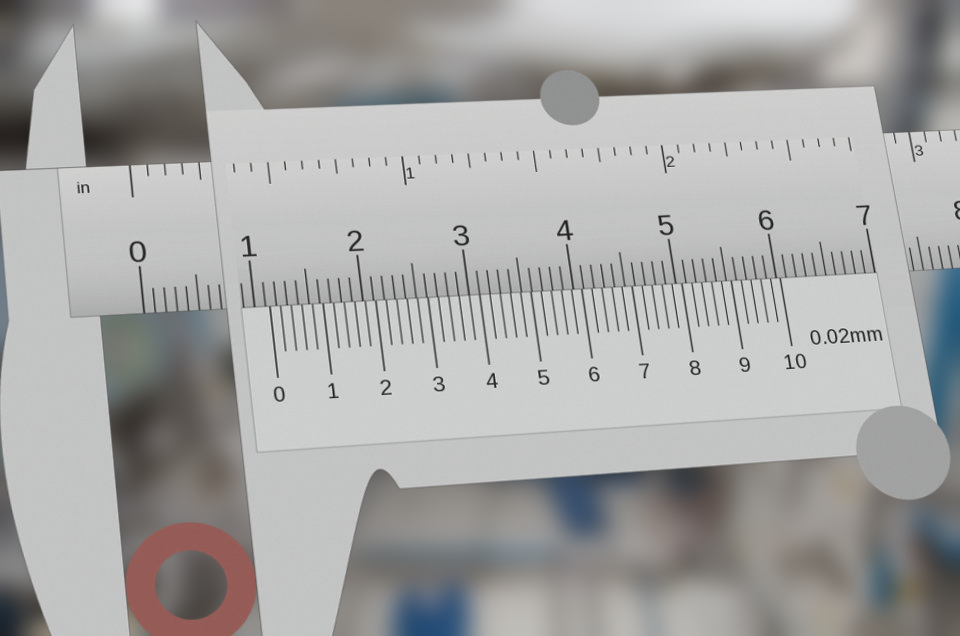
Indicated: {"value": 11.4, "unit": "mm"}
